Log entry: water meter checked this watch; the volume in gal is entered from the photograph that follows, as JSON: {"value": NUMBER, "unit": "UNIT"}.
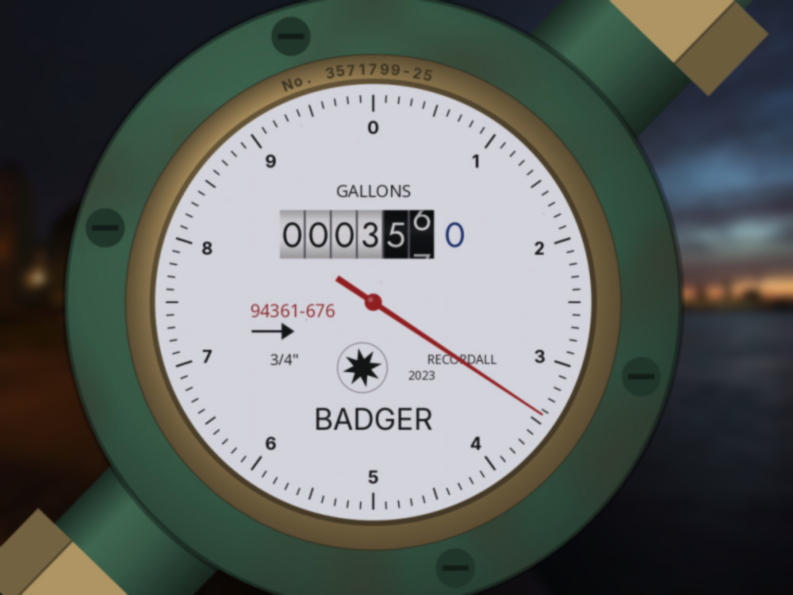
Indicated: {"value": 3563.4, "unit": "gal"}
